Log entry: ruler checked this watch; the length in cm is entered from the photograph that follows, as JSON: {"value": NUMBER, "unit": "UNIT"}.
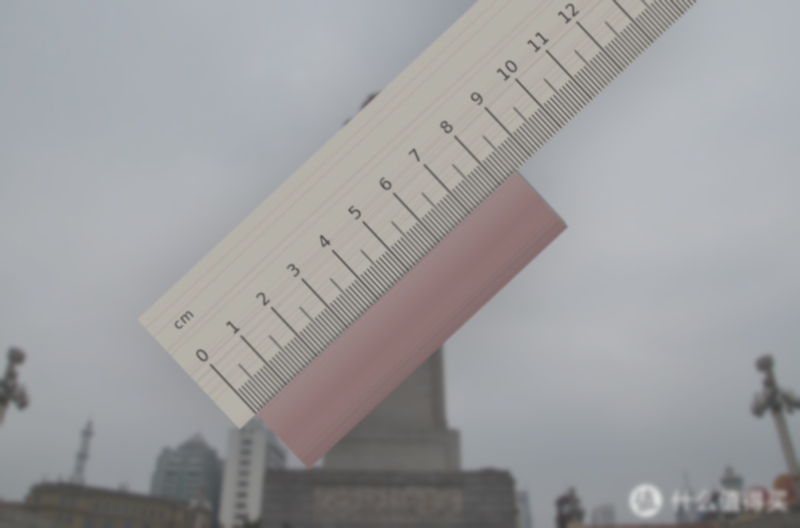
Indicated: {"value": 8.5, "unit": "cm"}
